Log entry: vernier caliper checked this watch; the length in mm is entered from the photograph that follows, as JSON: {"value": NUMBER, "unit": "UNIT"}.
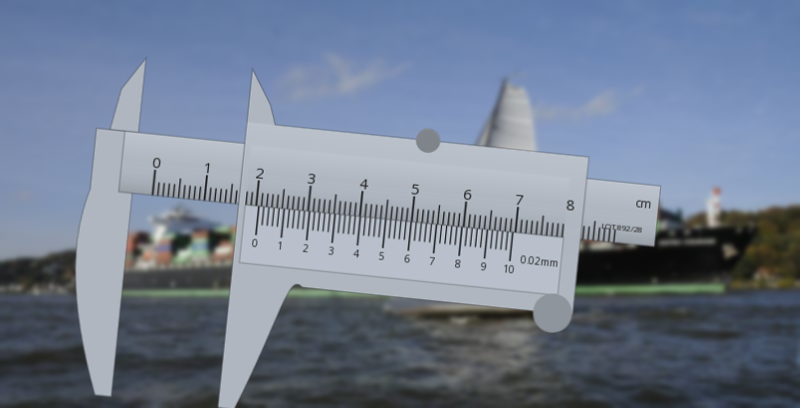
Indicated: {"value": 20.5, "unit": "mm"}
